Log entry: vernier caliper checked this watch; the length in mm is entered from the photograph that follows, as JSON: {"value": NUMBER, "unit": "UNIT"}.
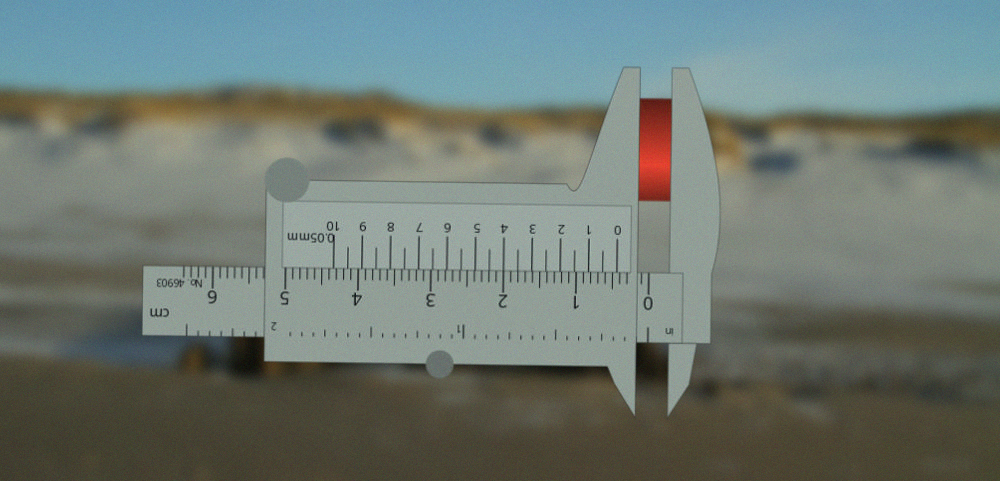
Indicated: {"value": 4.4, "unit": "mm"}
